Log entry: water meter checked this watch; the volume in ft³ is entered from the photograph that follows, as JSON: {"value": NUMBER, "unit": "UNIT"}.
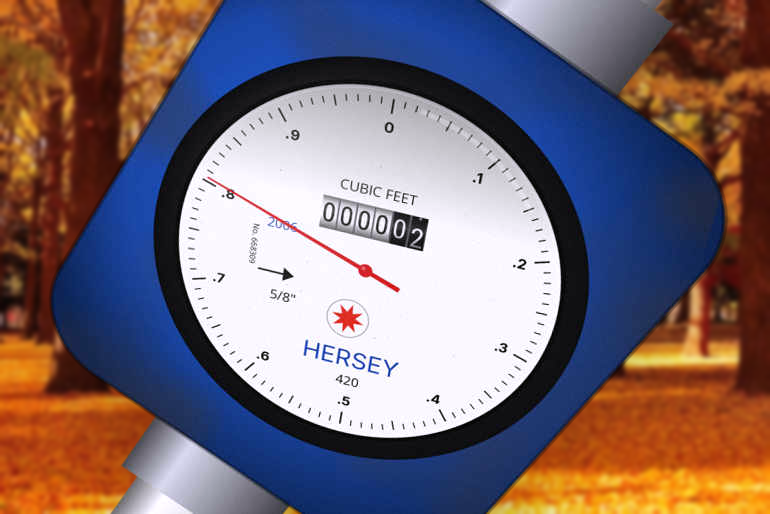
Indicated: {"value": 1.80, "unit": "ft³"}
